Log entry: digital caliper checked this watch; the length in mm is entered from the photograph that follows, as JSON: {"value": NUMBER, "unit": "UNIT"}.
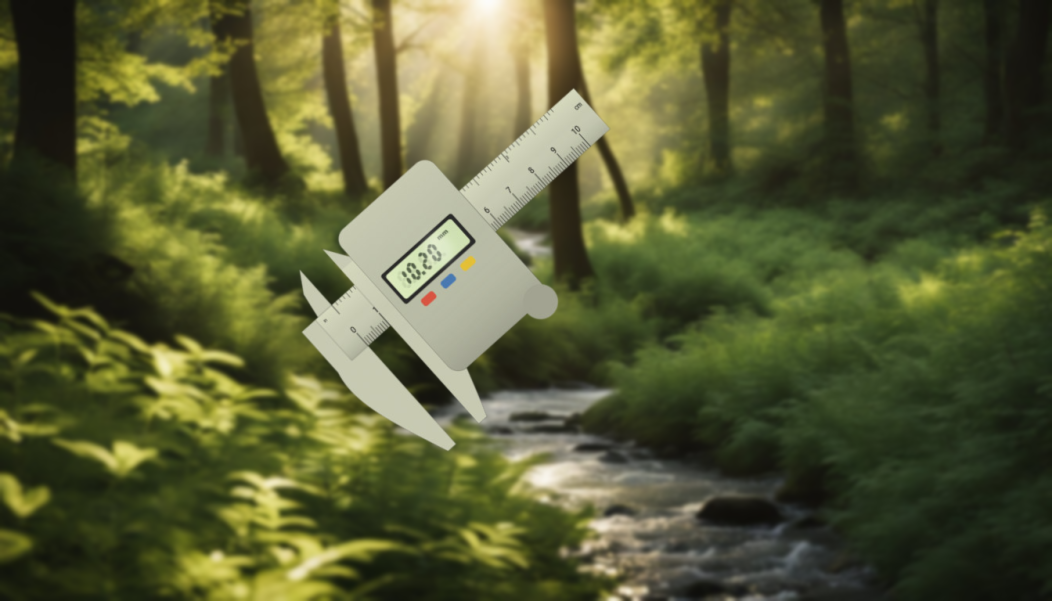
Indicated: {"value": 10.20, "unit": "mm"}
